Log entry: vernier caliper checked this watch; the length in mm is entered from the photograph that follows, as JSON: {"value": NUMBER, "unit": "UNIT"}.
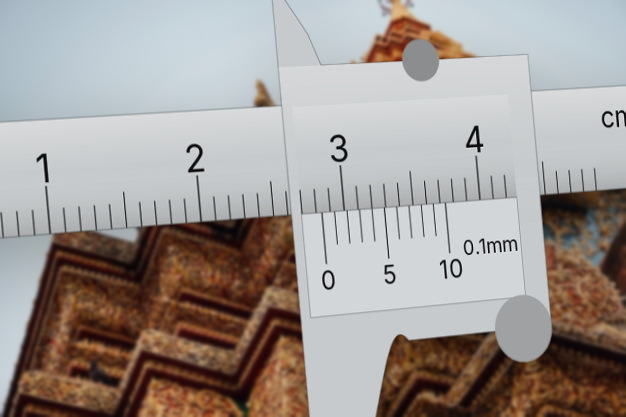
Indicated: {"value": 28.4, "unit": "mm"}
